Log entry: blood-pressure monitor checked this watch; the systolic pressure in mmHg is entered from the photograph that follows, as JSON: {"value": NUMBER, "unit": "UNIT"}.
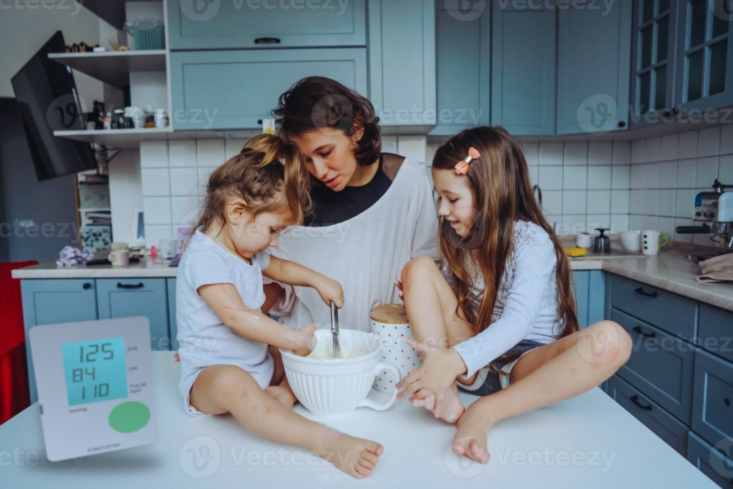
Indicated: {"value": 125, "unit": "mmHg"}
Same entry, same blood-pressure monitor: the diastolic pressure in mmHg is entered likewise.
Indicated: {"value": 84, "unit": "mmHg"}
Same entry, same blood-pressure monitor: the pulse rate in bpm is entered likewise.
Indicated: {"value": 110, "unit": "bpm"}
